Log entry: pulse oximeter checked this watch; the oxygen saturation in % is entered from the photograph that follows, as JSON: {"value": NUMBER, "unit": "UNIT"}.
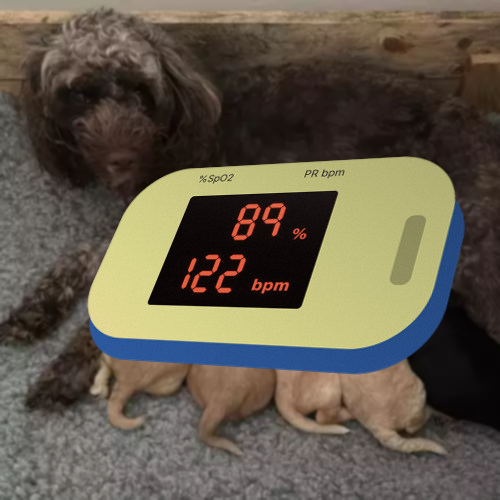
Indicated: {"value": 89, "unit": "%"}
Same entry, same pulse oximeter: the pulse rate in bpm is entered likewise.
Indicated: {"value": 122, "unit": "bpm"}
